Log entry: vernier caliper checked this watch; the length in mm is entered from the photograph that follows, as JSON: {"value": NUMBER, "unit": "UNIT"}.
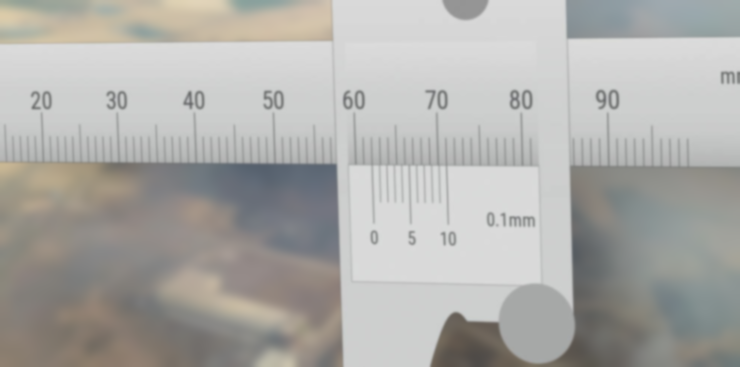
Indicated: {"value": 62.0, "unit": "mm"}
